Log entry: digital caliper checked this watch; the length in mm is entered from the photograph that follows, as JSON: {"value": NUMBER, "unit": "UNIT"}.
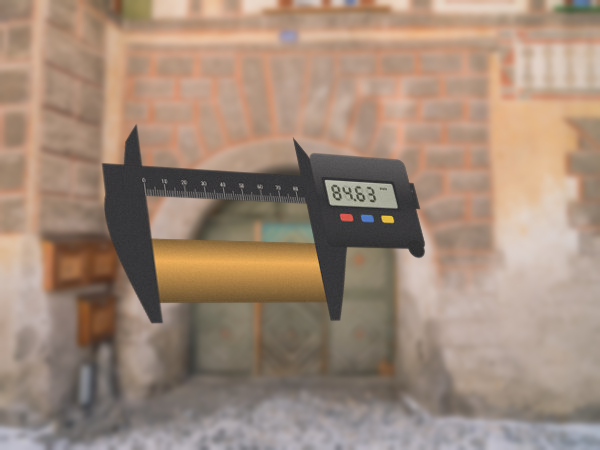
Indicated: {"value": 84.63, "unit": "mm"}
